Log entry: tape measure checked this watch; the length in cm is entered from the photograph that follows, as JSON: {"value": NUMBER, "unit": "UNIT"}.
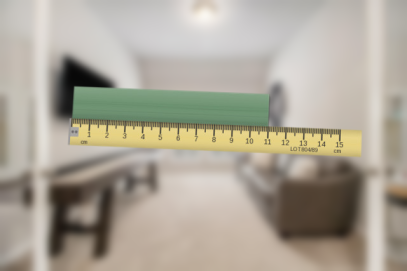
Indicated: {"value": 11, "unit": "cm"}
